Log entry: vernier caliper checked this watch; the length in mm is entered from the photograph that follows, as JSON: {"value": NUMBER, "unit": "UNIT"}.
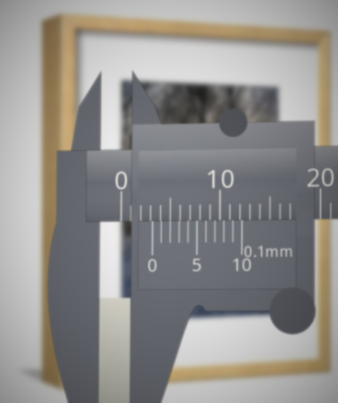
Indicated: {"value": 3.2, "unit": "mm"}
